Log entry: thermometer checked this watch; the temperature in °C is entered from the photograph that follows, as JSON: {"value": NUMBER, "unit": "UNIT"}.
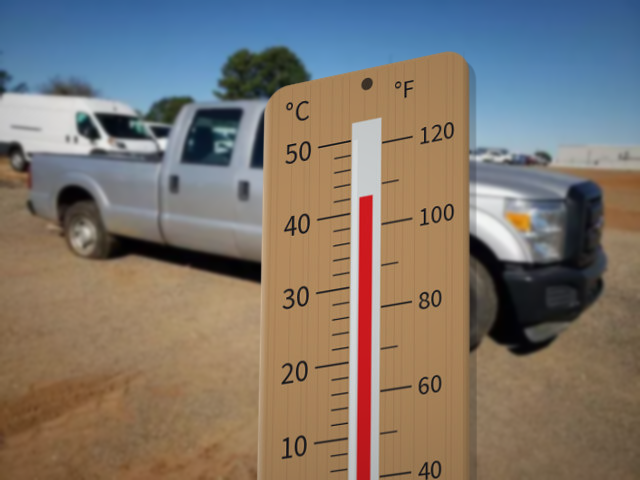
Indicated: {"value": 42, "unit": "°C"}
